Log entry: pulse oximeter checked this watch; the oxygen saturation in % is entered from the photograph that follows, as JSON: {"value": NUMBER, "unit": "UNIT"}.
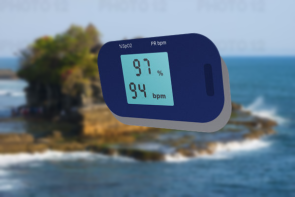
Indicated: {"value": 97, "unit": "%"}
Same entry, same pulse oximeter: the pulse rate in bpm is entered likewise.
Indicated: {"value": 94, "unit": "bpm"}
